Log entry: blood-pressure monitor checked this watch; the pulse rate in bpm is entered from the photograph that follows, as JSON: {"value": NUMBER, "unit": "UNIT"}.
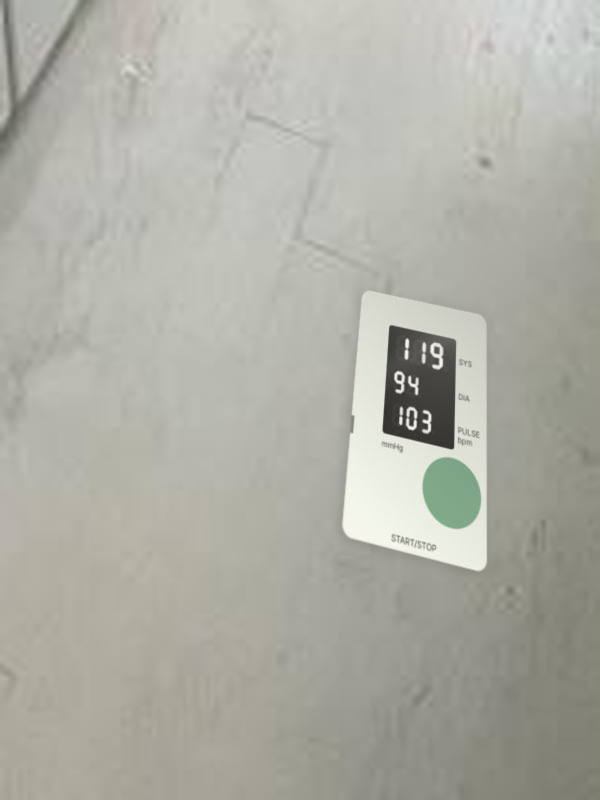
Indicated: {"value": 103, "unit": "bpm"}
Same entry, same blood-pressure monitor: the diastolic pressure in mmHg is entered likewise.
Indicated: {"value": 94, "unit": "mmHg"}
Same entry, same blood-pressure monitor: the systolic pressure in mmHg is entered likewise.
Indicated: {"value": 119, "unit": "mmHg"}
